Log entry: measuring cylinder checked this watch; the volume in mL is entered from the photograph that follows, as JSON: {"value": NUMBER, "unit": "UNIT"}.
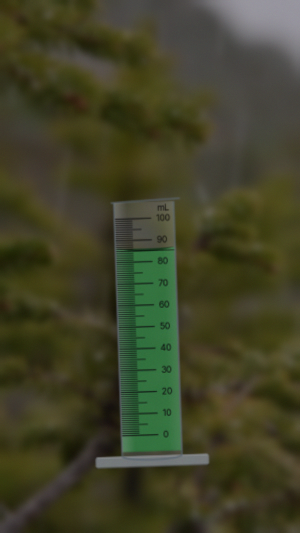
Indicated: {"value": 85, "unit": "mL"}
